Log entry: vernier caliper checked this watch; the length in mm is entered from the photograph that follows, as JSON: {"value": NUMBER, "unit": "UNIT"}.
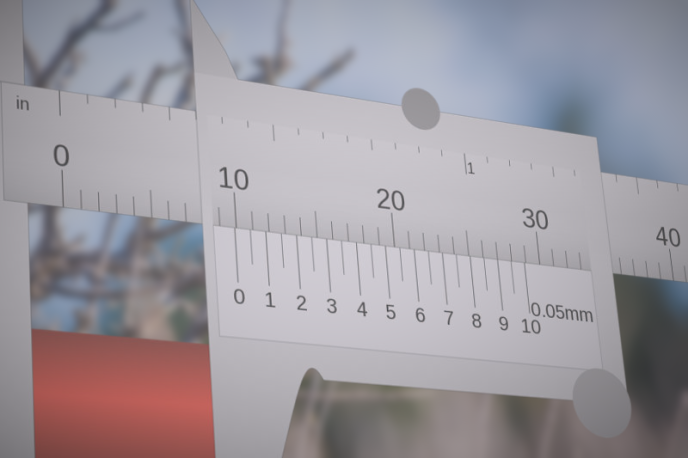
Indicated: {"value": 9.9, "unit": "mm"}
